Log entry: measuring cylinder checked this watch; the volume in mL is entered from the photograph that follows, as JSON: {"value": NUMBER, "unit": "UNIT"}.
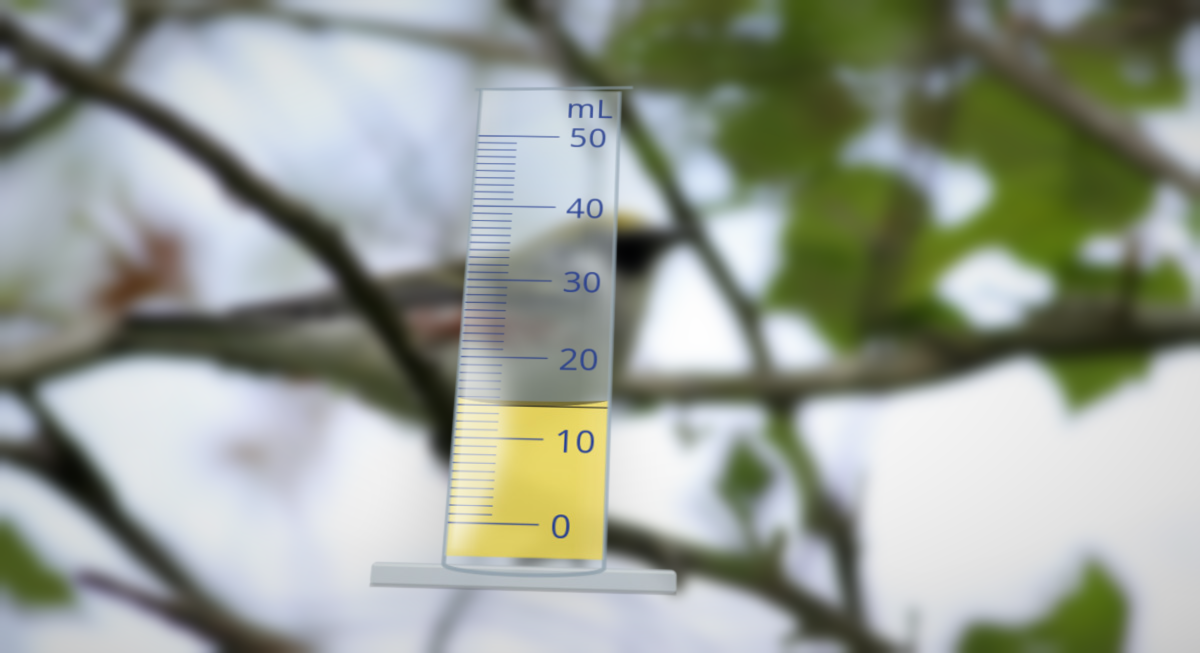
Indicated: {"value": 14, "unit": "mL"}
